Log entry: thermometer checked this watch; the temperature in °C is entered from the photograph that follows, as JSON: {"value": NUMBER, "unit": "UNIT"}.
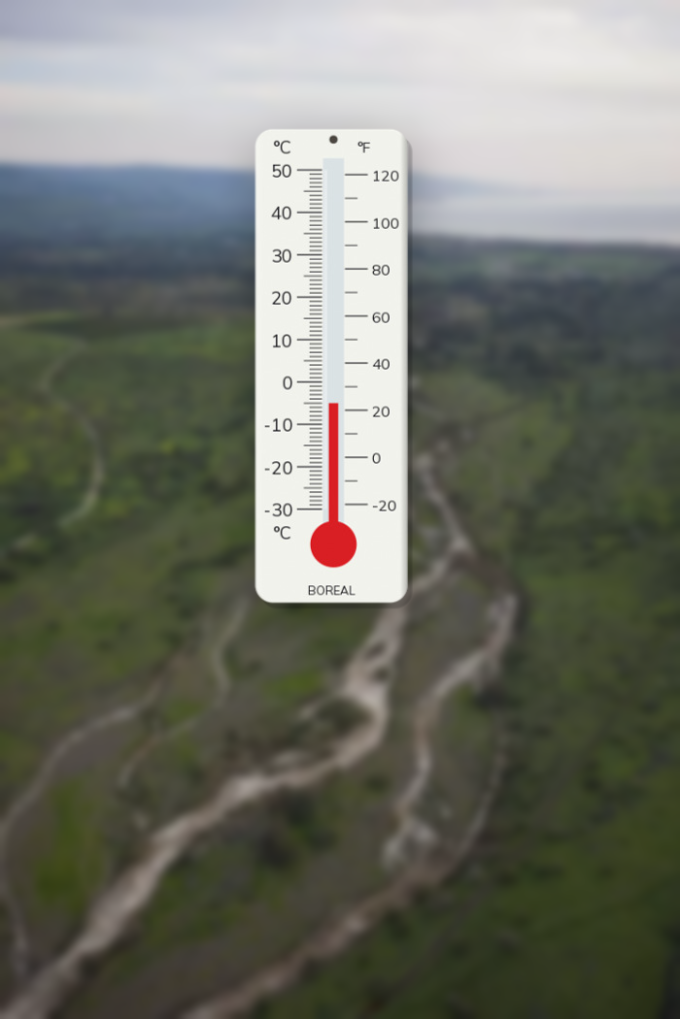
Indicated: {"value": -5, "unit": "°C"}
